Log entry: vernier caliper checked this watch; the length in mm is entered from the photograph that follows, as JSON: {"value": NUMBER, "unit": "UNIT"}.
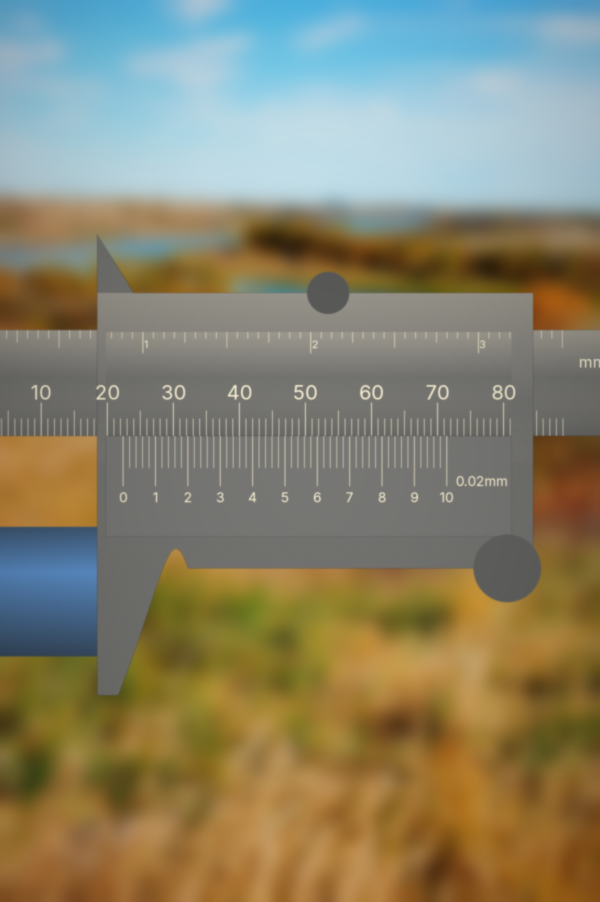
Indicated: {"value": 22.4, "unit": "mm"}
